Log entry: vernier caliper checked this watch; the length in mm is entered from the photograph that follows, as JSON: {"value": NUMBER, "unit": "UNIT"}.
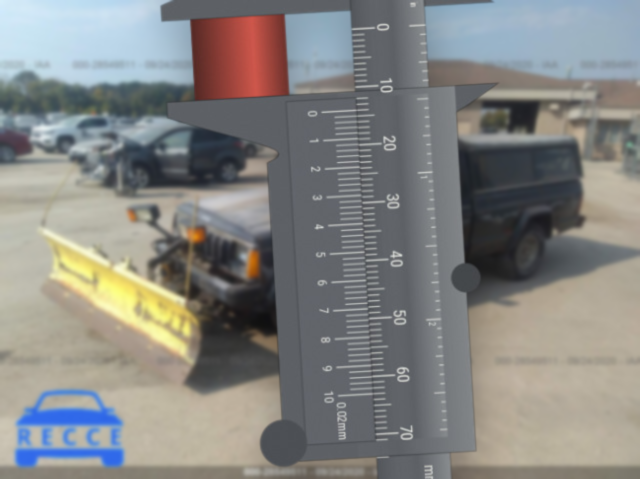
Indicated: {"value": 14.0, "unit": "mm"}
